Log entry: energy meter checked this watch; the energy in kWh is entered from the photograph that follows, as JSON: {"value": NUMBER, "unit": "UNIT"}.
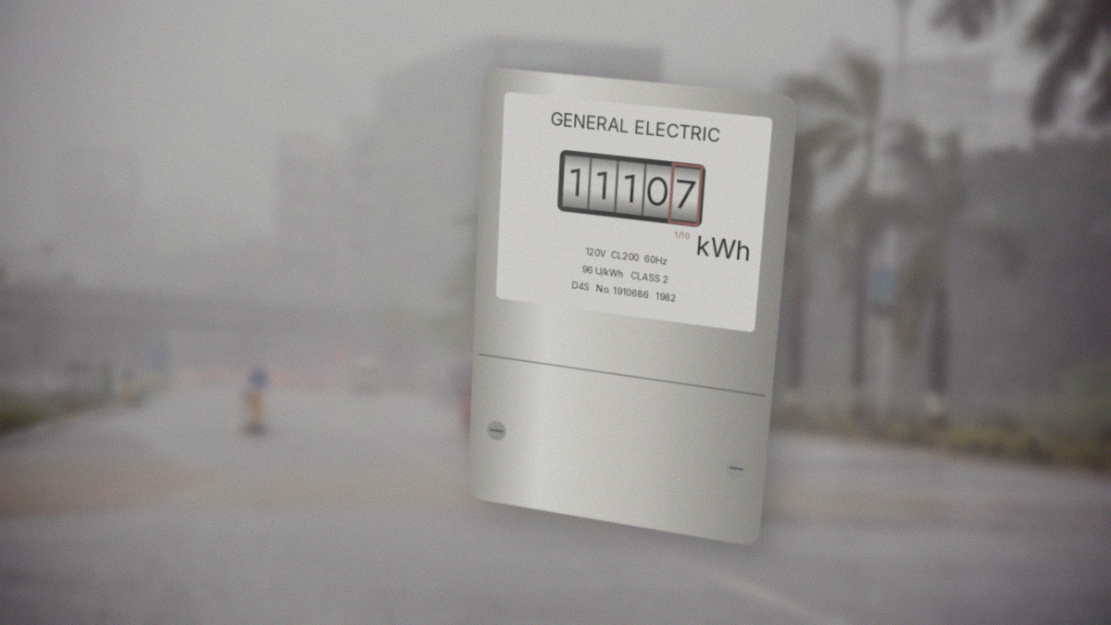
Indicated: {"value": 1110.7, "unit": "kWh"}
